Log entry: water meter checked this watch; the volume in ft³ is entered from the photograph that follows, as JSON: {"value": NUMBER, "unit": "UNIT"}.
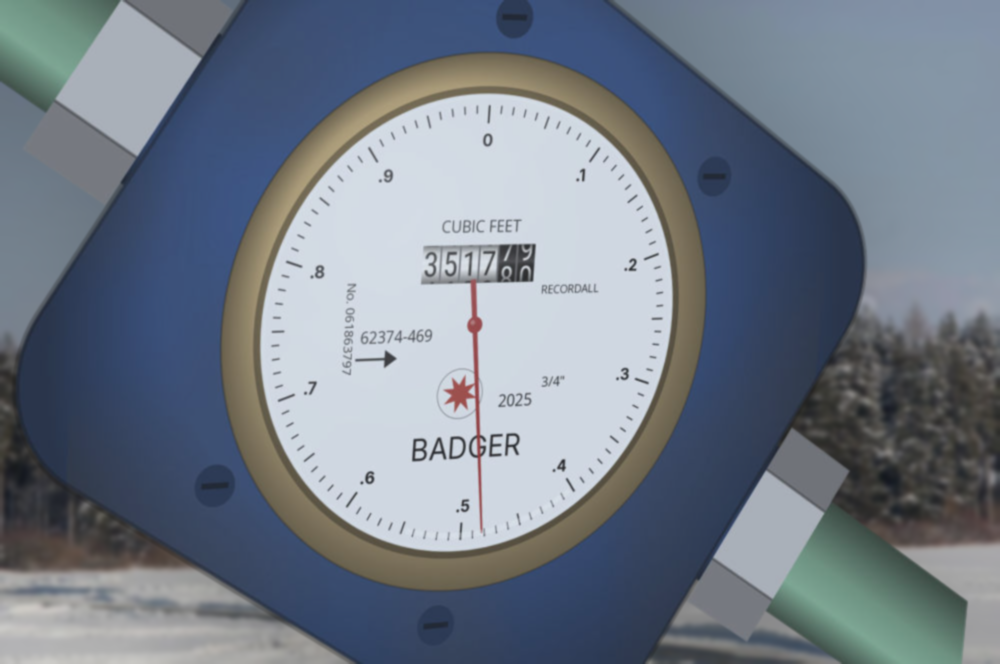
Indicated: {"value": 351779.48, "unit": "ft³"}
